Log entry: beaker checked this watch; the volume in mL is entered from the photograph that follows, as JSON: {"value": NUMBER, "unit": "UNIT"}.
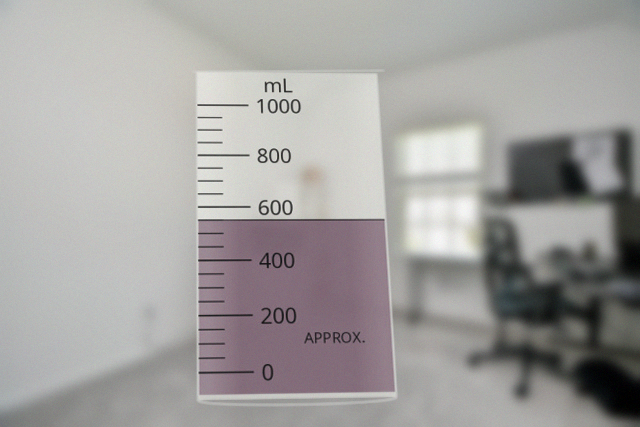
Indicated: {"value": 550, "unit": "mL"}
